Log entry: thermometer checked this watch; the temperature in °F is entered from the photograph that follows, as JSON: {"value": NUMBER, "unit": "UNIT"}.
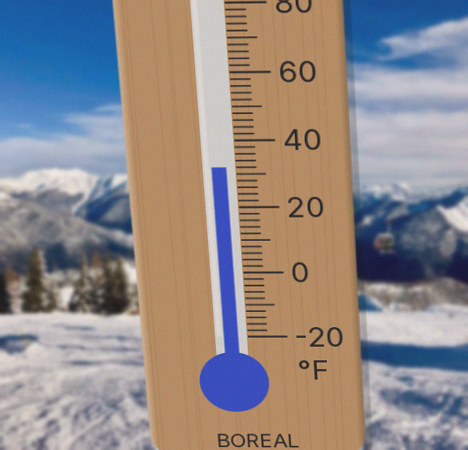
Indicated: {"value": 32, "unit": "°F"}
